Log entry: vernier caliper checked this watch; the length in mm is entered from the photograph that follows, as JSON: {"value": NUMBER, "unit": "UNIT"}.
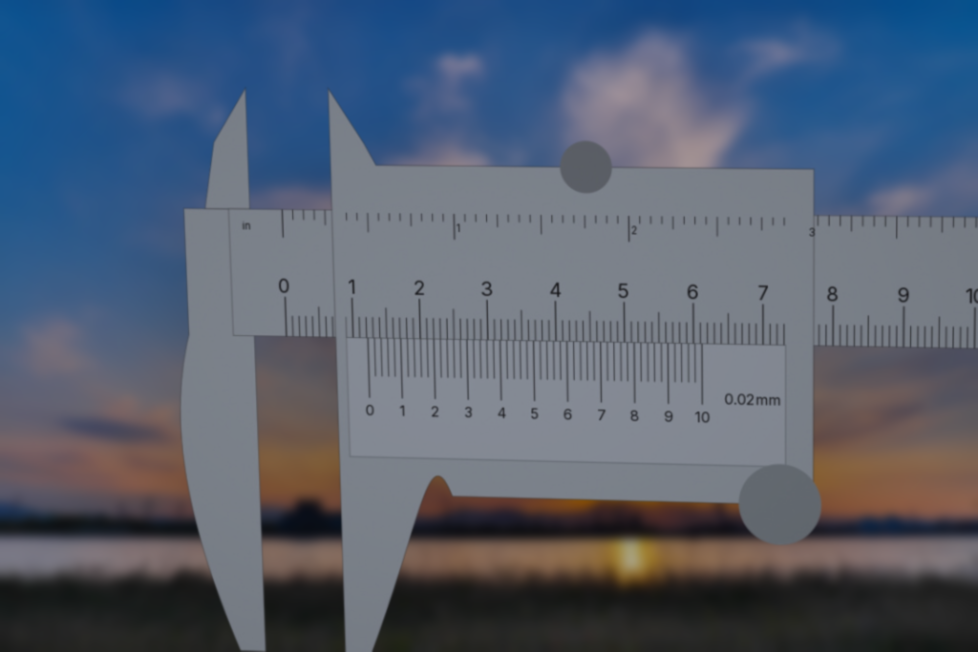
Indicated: {"value": 12.2, "unit": "mm"}
